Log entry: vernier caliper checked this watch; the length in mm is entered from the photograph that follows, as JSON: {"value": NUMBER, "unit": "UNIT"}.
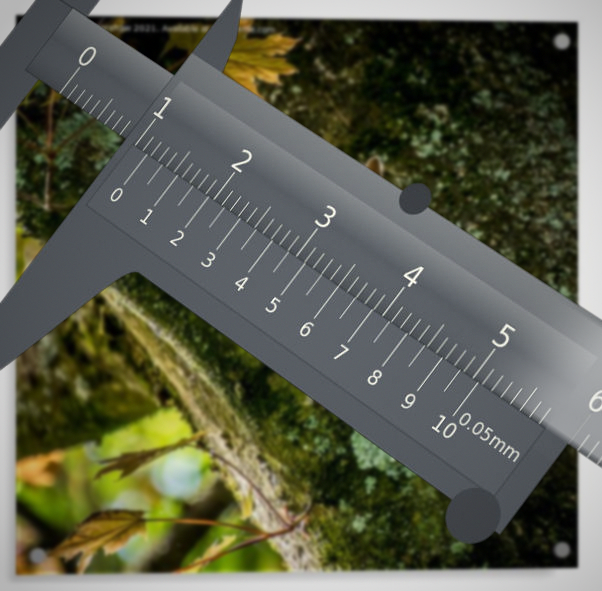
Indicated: {"value": 11.6, "unit": "mm"}
